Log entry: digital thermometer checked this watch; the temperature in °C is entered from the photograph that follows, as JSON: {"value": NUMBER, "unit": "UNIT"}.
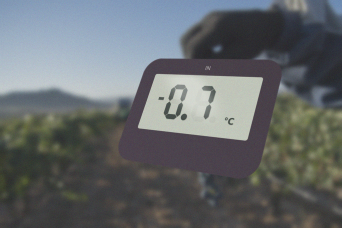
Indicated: {"value": -0.7, "unit": "°C"}
